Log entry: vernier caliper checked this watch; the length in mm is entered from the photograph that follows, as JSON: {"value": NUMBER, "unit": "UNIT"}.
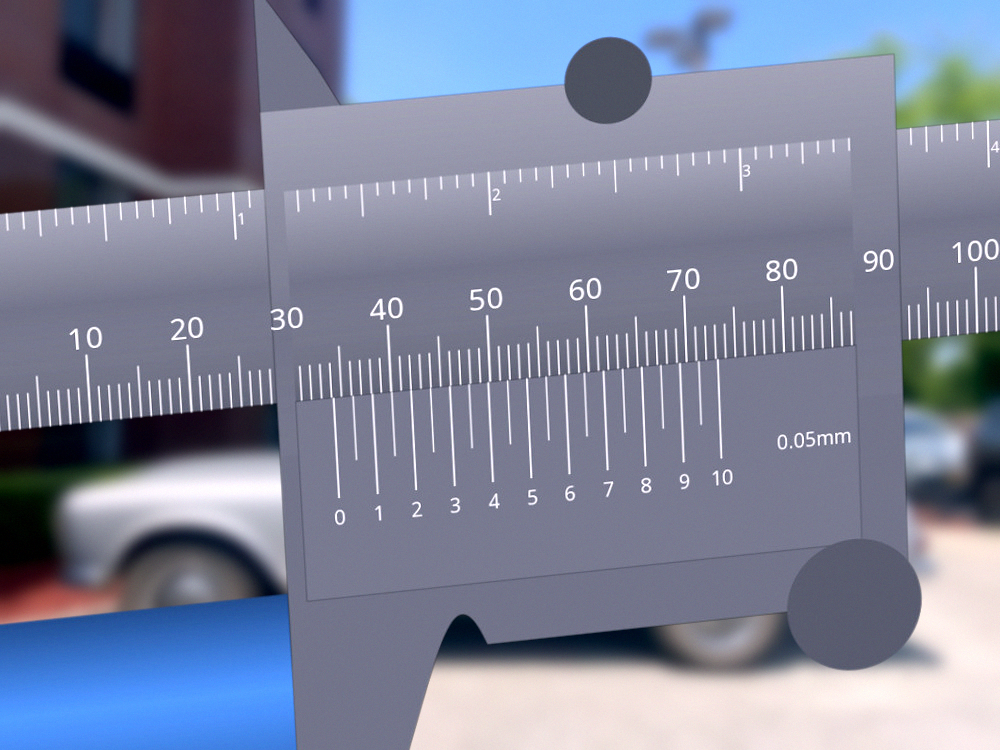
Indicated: {"value": 34.2, "unit": "mm"}
